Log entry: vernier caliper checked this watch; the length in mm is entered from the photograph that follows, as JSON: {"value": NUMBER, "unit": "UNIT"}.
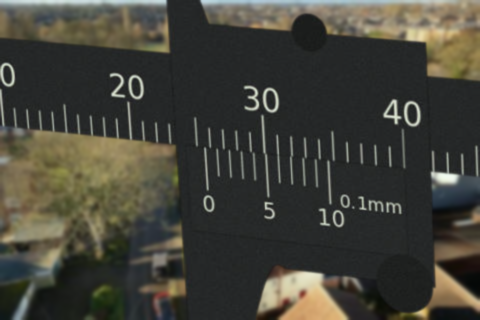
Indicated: {"value": 25.6, "unit": "mm"}
